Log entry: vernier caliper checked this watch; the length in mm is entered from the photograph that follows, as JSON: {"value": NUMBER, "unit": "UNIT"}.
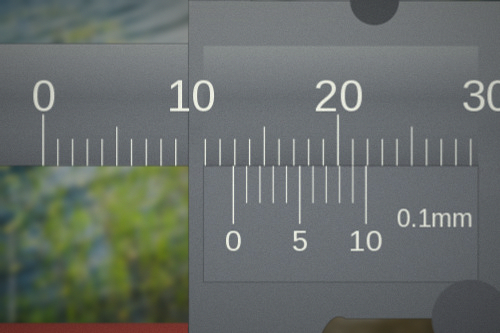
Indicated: {"value": 12.9, "unit": "mm"}
